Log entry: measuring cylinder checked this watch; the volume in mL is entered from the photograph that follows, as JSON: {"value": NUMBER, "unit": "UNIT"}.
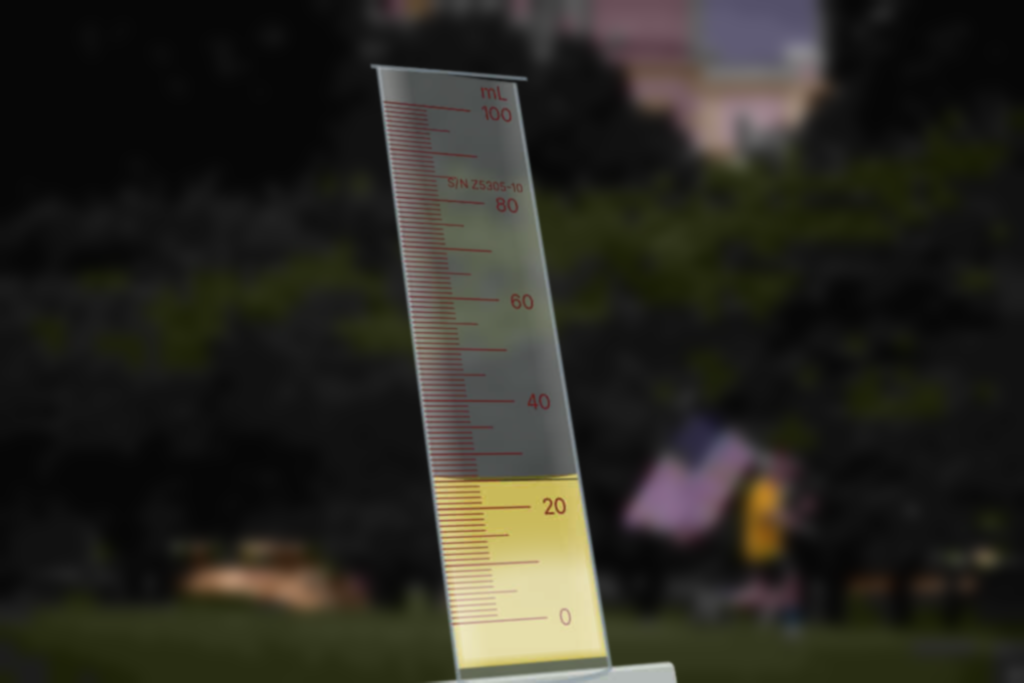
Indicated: {"value": 25, "unit": "mL"}
